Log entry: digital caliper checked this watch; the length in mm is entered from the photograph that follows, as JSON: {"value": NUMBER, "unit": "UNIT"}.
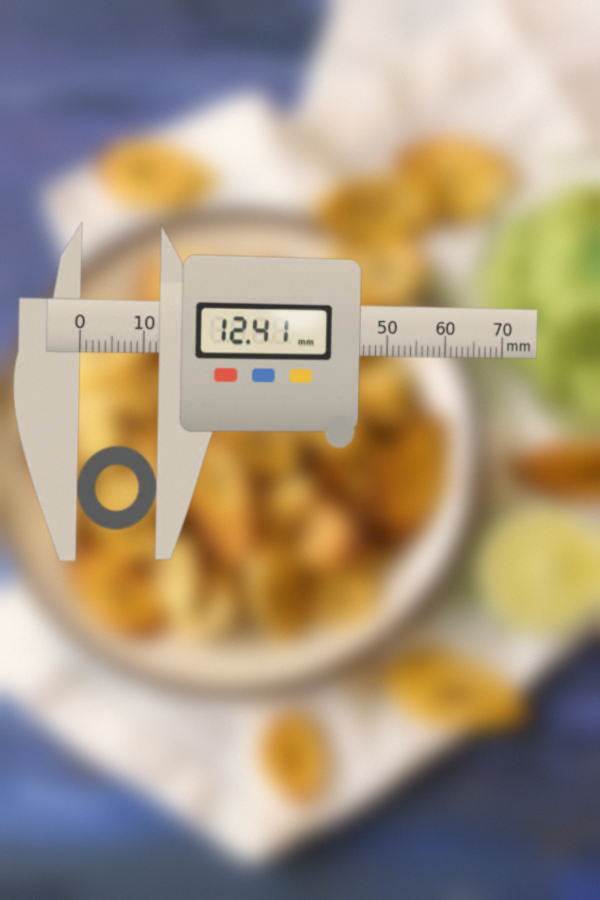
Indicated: {"value": 12.41, "unit": "mm"}
